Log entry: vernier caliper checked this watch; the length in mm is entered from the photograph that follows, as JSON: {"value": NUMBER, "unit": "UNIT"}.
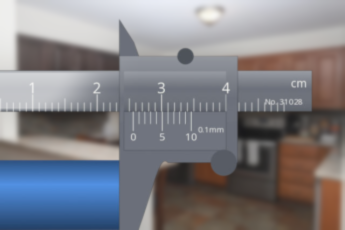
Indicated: {"value": 25.6, "unit": "mm"}
